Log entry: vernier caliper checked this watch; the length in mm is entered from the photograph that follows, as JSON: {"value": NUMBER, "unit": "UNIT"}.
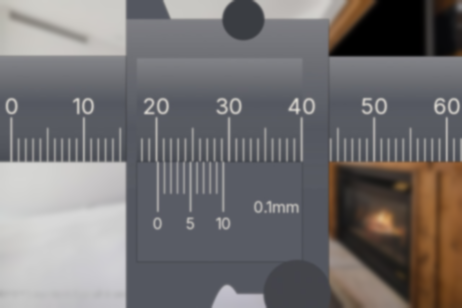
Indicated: {"value": 20.2, "unit": "mm"}
